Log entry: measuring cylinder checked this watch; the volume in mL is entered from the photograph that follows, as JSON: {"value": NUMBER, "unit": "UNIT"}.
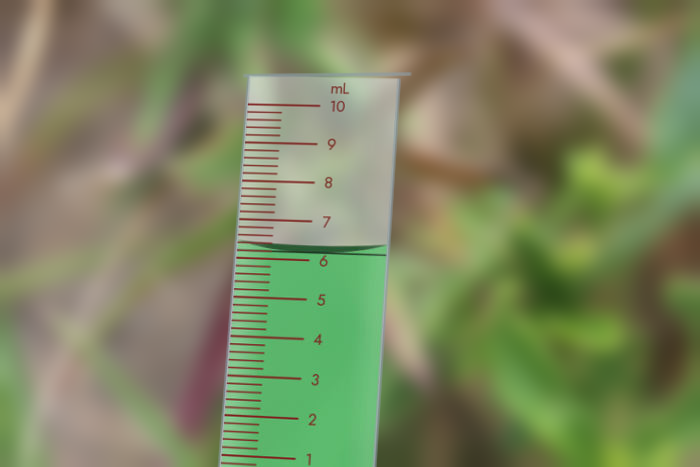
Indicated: {"value": 6.2, "unit": "mL"}
